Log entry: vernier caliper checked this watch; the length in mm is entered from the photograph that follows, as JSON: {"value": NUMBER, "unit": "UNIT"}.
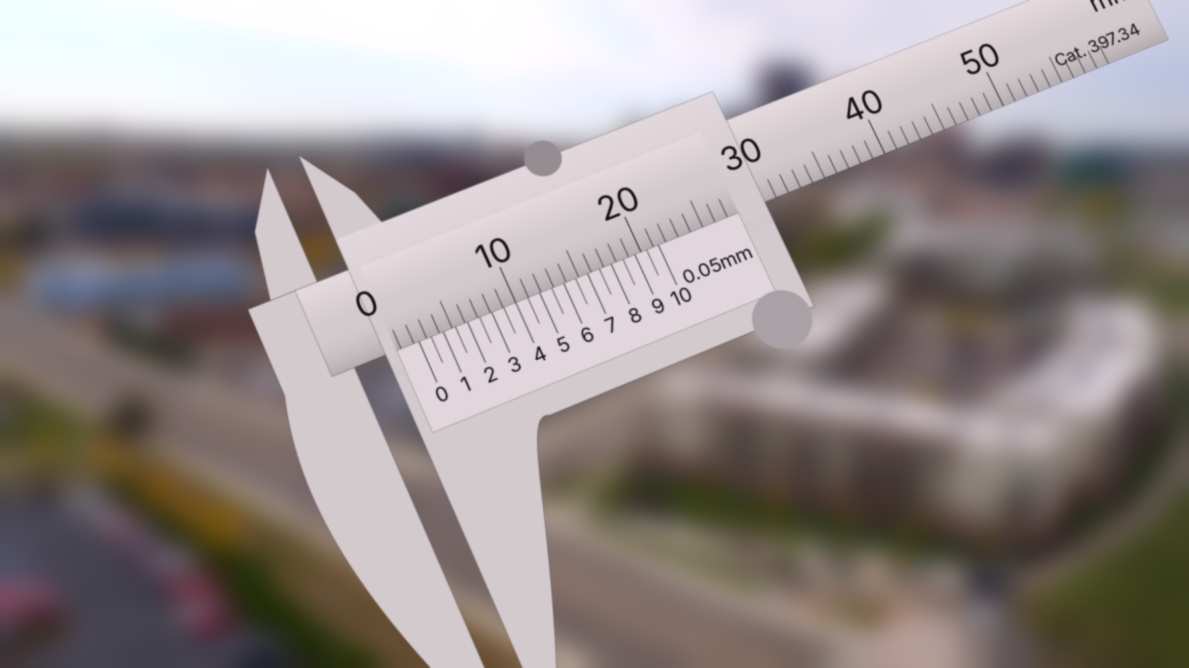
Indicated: {"value": 2.4, "unit": "mm"}
